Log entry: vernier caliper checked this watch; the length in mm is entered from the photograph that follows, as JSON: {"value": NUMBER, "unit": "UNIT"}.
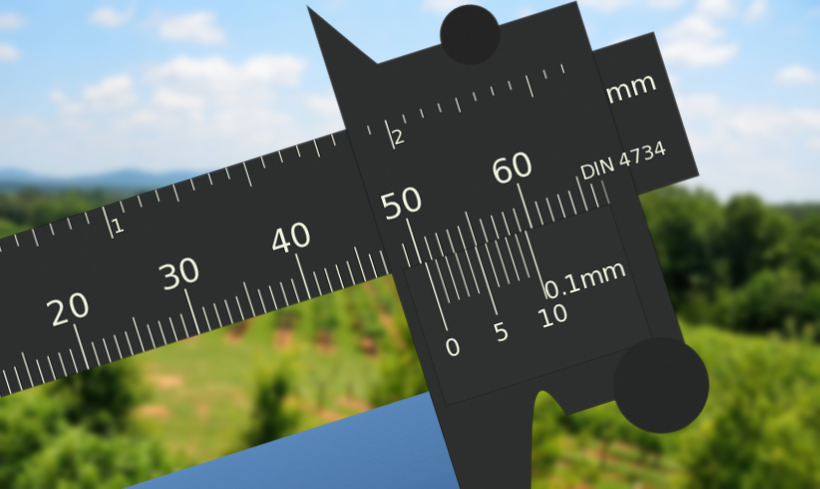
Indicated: {"value": 50.4, "unit": "mm"}
